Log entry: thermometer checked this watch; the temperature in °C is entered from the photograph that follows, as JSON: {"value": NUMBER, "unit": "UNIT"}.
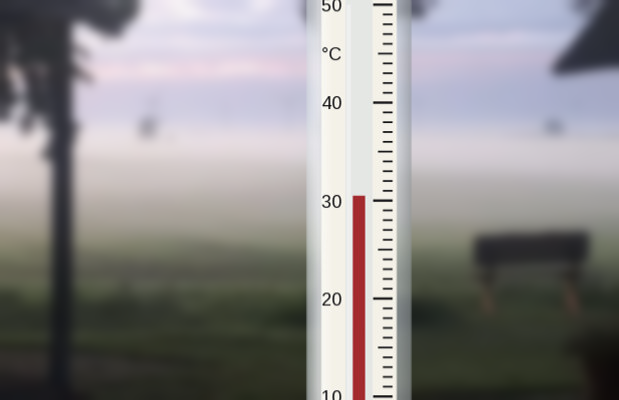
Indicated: {"value": 30.5, "unit": "°C"}
